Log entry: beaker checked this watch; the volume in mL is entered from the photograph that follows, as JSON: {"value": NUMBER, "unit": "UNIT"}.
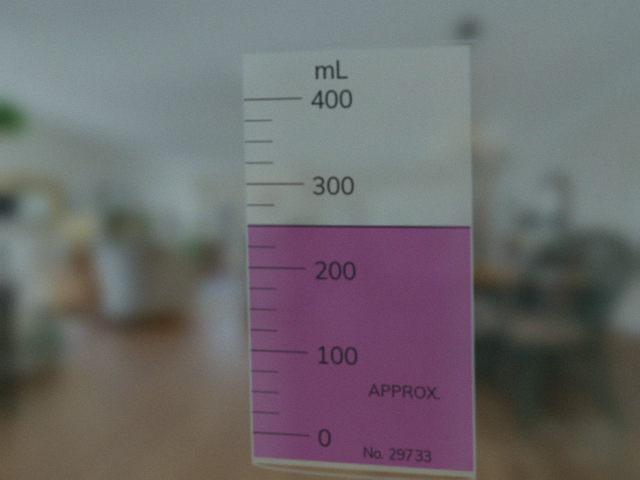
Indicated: {"value": 250, "unit": "mL"}
